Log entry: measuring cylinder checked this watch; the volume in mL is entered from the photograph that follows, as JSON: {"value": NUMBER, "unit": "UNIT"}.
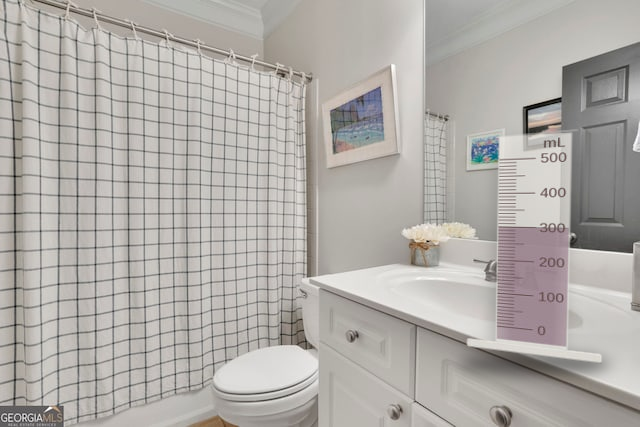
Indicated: {"value": 300, "unit": "mL"}
